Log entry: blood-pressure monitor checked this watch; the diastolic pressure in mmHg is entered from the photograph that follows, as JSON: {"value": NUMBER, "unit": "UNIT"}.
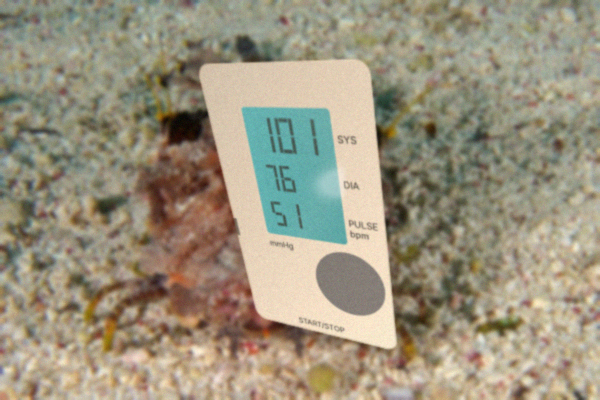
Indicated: {"value": 76, "unit": "mmHg"}
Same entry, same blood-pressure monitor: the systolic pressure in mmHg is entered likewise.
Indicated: {"value": 101, "unit": "mmHg"}
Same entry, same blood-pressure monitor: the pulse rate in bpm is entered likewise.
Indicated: {"value": 51, "unit": "bpm"}
